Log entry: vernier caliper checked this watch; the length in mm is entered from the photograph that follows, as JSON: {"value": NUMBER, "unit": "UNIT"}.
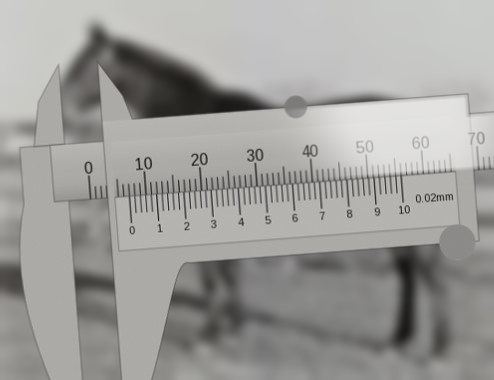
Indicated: {"value": 7.0, "unit": "mm"}
